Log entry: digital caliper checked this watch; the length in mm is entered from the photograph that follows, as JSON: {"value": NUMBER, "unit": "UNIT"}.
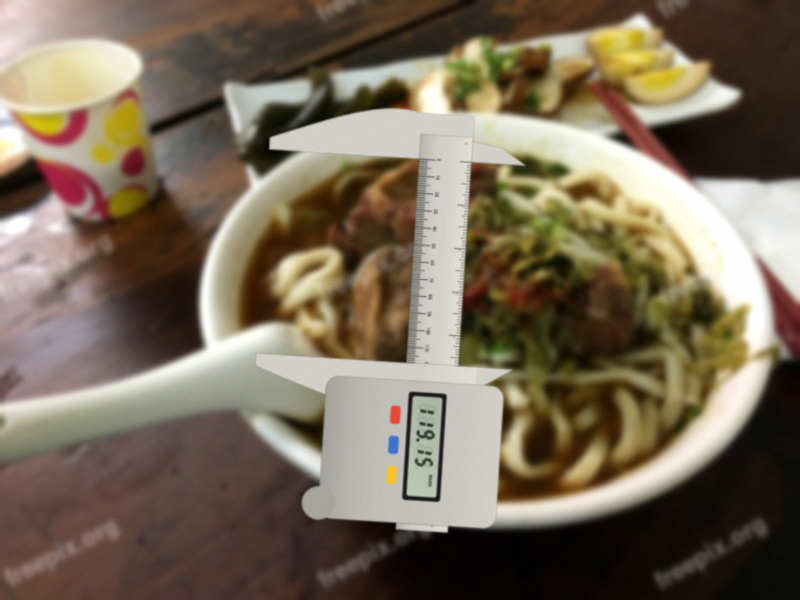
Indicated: {"value": 119.15, "unit": "mm"}
